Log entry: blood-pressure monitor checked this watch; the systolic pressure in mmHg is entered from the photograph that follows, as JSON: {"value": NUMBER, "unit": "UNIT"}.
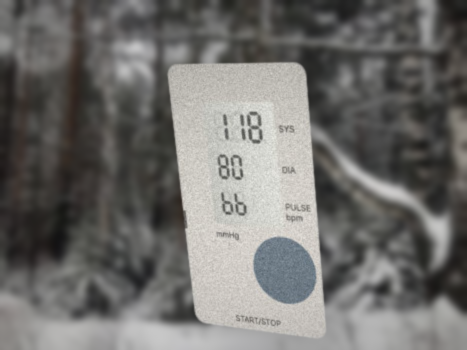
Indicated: {"value": 118, "unit": "mmHg"}
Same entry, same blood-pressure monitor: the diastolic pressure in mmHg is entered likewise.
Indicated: {"value": 80, "unit": "mmHg"}
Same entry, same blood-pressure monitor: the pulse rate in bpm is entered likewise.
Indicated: {"value": 66, "unit": "bpm"}
